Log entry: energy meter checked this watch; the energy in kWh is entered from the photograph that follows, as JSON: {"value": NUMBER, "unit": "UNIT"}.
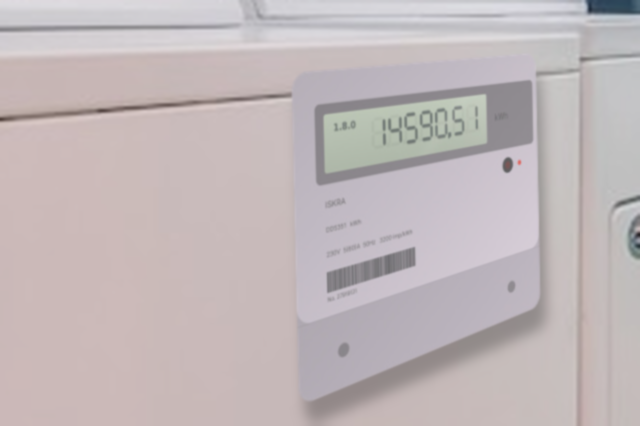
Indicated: {"value": 14590.51, "unit": "kWh"}
